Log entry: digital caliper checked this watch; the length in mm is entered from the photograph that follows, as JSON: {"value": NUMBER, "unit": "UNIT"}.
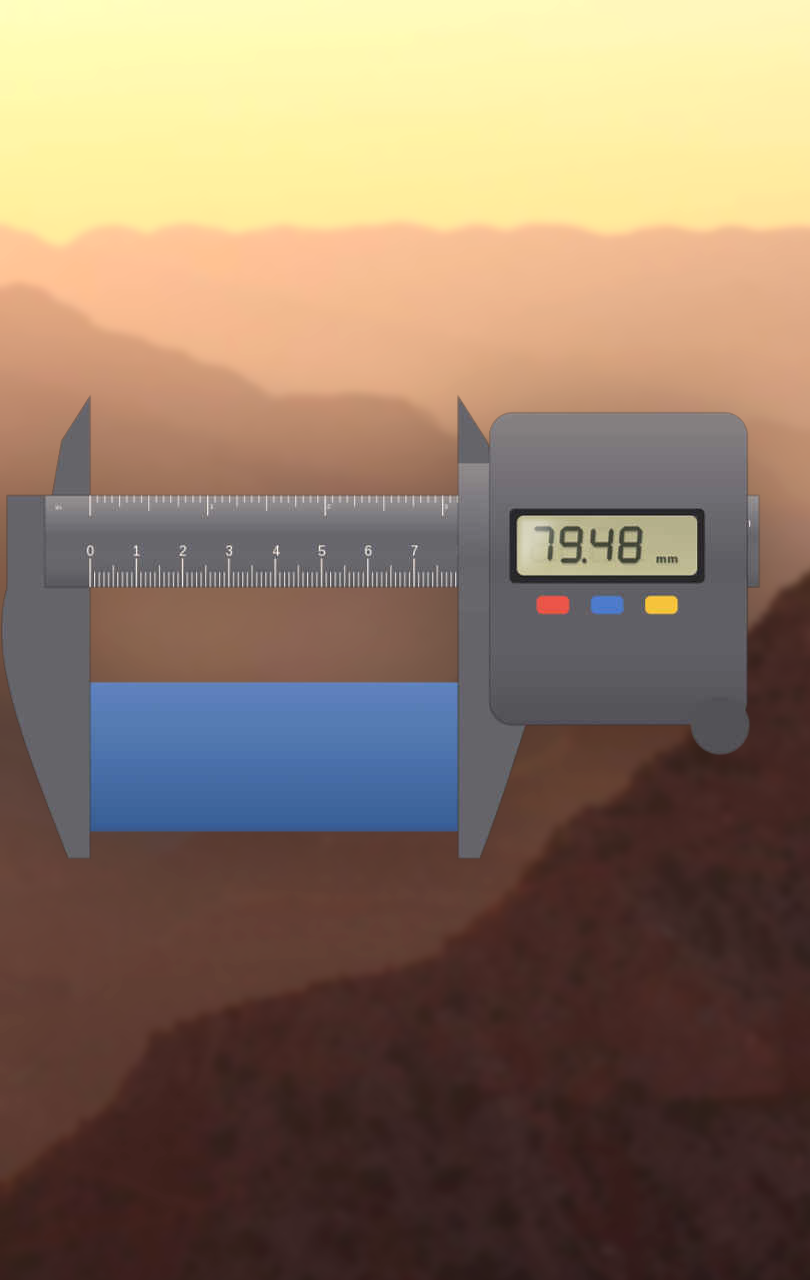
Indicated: {"value": 79.48, "unit": "mm"}
